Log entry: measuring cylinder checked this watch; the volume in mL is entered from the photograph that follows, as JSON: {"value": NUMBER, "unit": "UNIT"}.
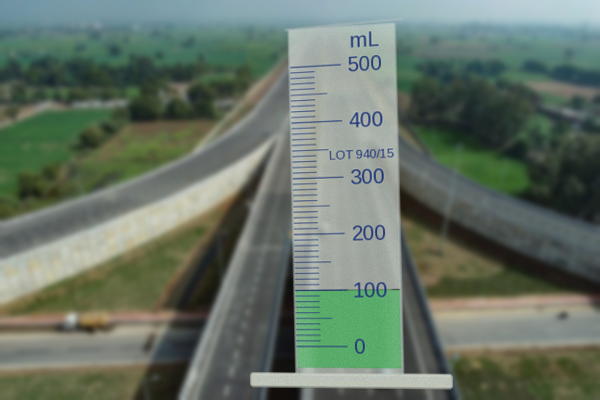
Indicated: {"value": 100, "unit": "mL"}
